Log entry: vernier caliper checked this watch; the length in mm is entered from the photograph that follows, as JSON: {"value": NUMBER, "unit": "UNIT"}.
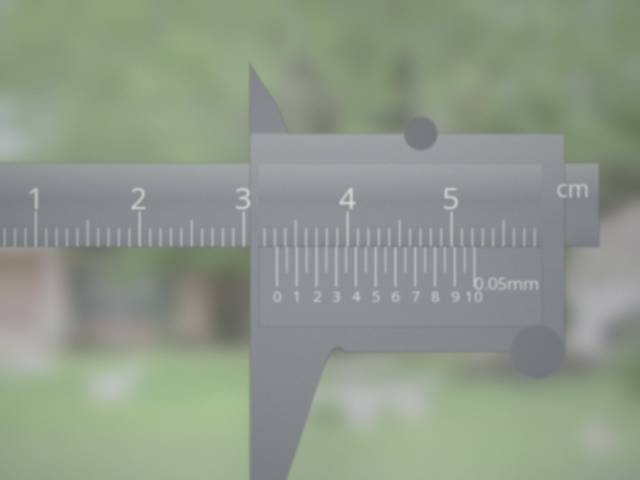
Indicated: {"value": 33.2, "unit": "mm"}
